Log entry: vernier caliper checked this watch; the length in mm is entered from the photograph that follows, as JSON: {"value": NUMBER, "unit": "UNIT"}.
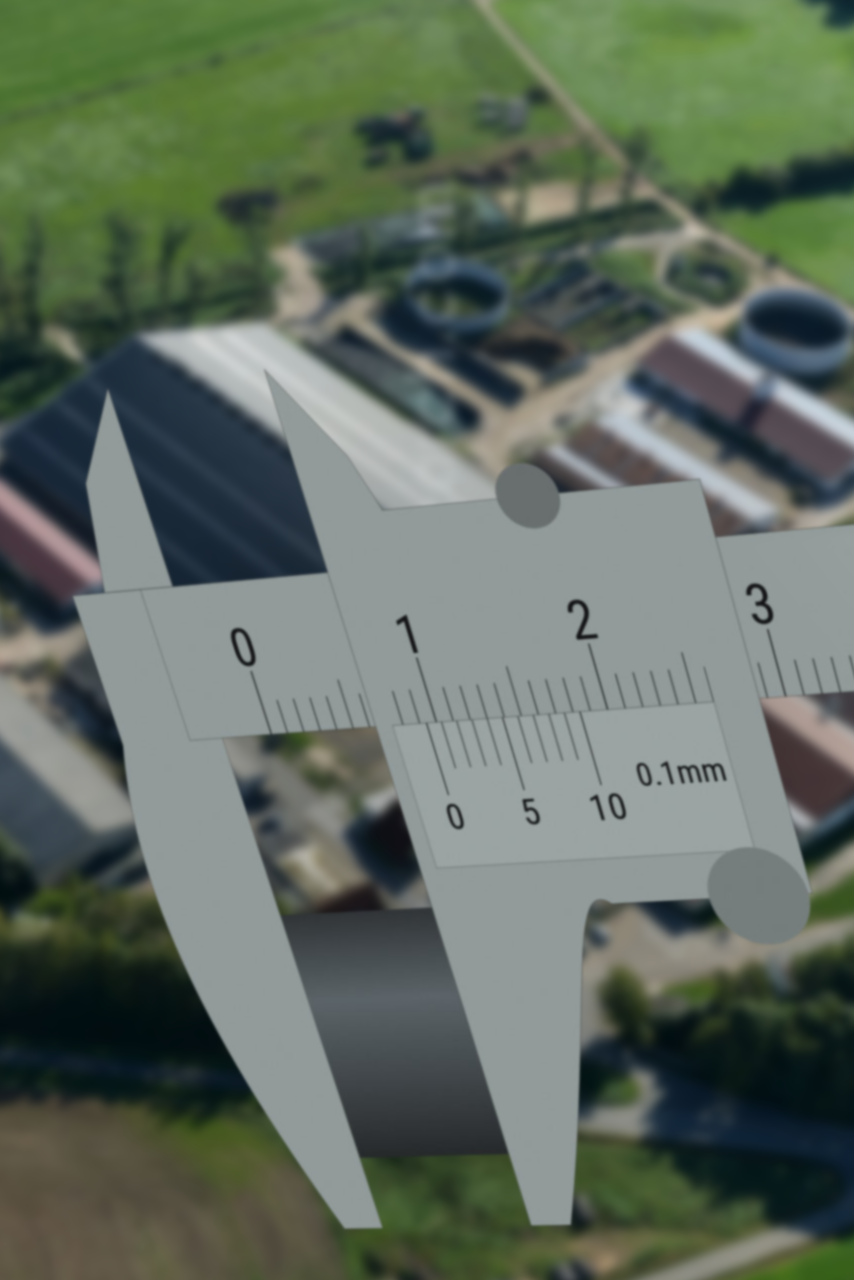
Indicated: {"value": 9.4, "unit": "mm"}
